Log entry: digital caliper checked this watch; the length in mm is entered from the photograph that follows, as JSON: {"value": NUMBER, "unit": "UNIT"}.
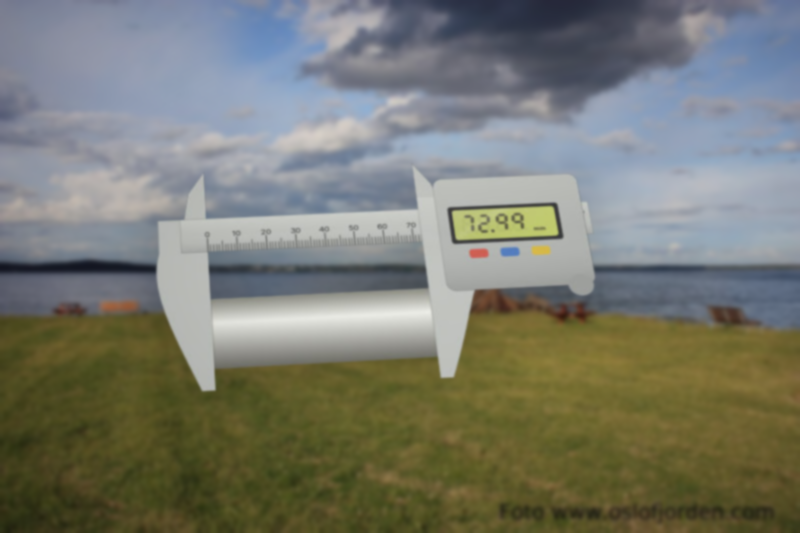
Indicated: {"value": 72.99, "unit": "mm"}
